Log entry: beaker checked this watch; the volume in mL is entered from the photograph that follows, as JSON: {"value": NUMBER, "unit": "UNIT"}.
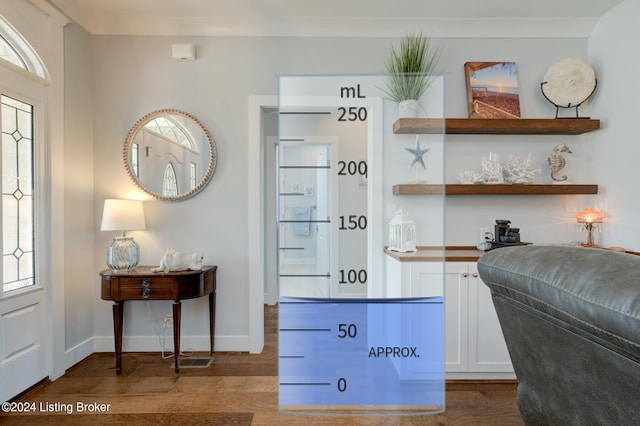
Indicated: {"value": 75, "unit": "mL"}
